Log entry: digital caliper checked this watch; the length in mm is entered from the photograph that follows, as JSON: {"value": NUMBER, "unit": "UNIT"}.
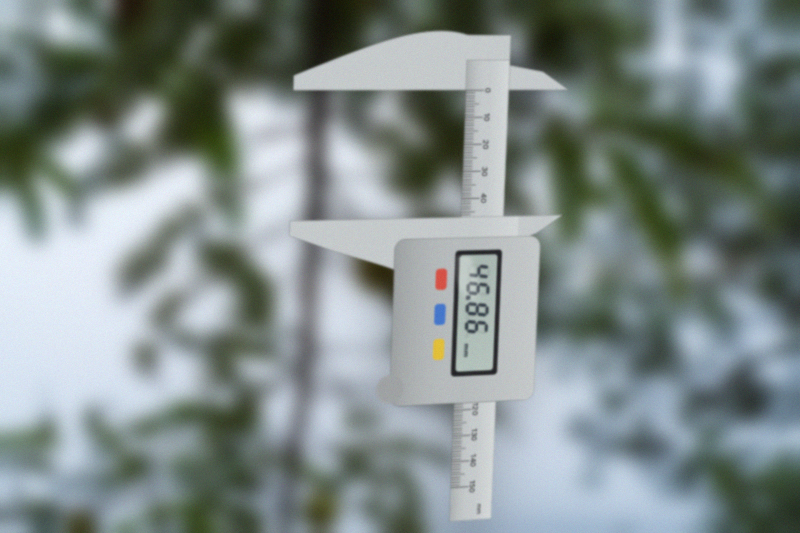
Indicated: {"value": 46.86, "unit": "mm"}
